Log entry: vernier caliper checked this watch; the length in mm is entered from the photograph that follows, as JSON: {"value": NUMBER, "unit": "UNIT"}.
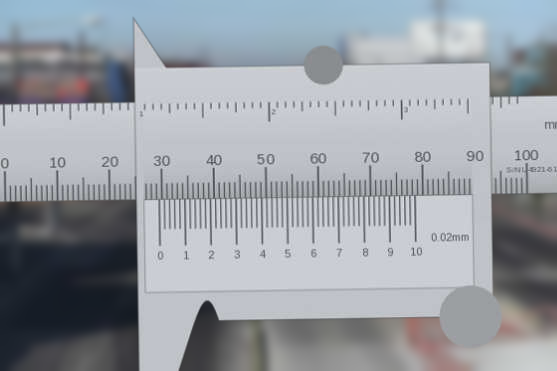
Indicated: {"value": 29.5, "unit": "mm"}
